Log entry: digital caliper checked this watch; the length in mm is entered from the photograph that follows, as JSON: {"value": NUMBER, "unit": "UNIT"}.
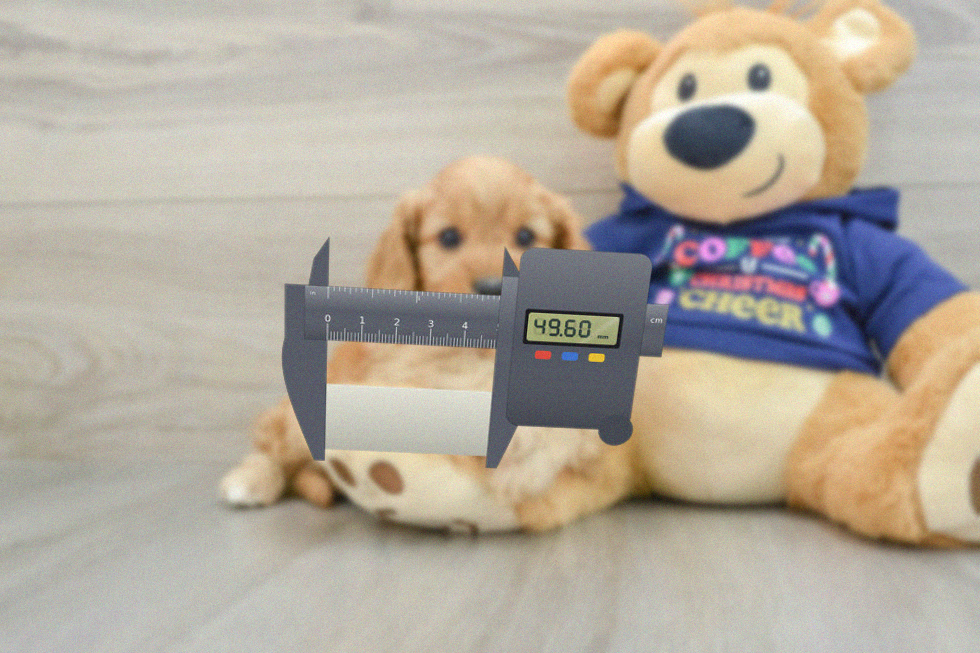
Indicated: {"value": 49.60, "unit": "mm"}
